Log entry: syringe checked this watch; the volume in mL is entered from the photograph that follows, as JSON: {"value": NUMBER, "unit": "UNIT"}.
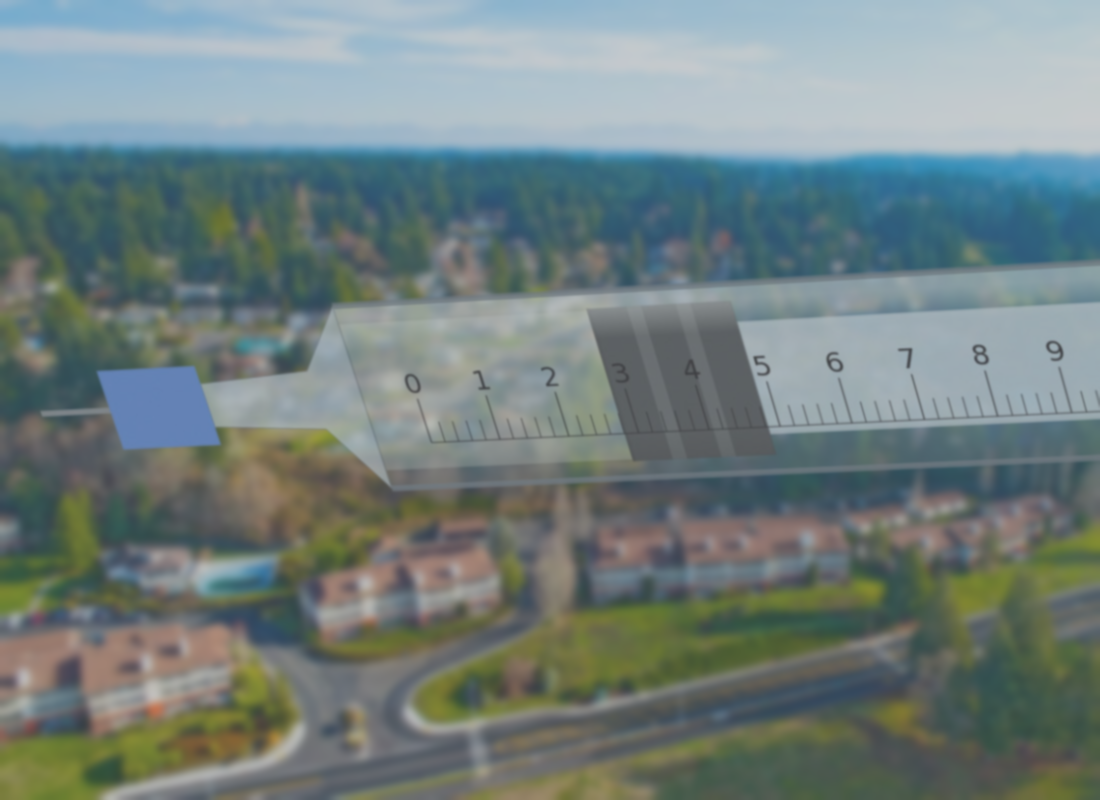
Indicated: {"value": 2.8, "unit": "mL"}
